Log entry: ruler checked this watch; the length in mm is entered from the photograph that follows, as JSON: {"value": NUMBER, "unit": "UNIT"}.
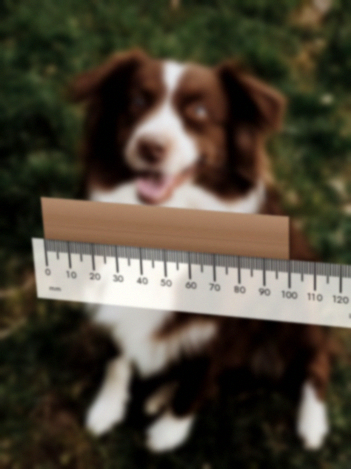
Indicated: {"value": 100, "unit": "mm"}
